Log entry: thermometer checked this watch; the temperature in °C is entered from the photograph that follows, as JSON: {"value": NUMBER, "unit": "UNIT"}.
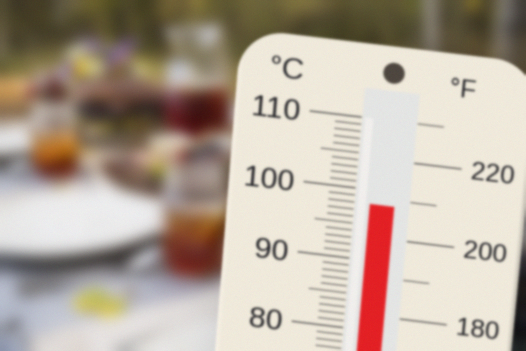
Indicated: {"value": 98, "unit": "°C"}
